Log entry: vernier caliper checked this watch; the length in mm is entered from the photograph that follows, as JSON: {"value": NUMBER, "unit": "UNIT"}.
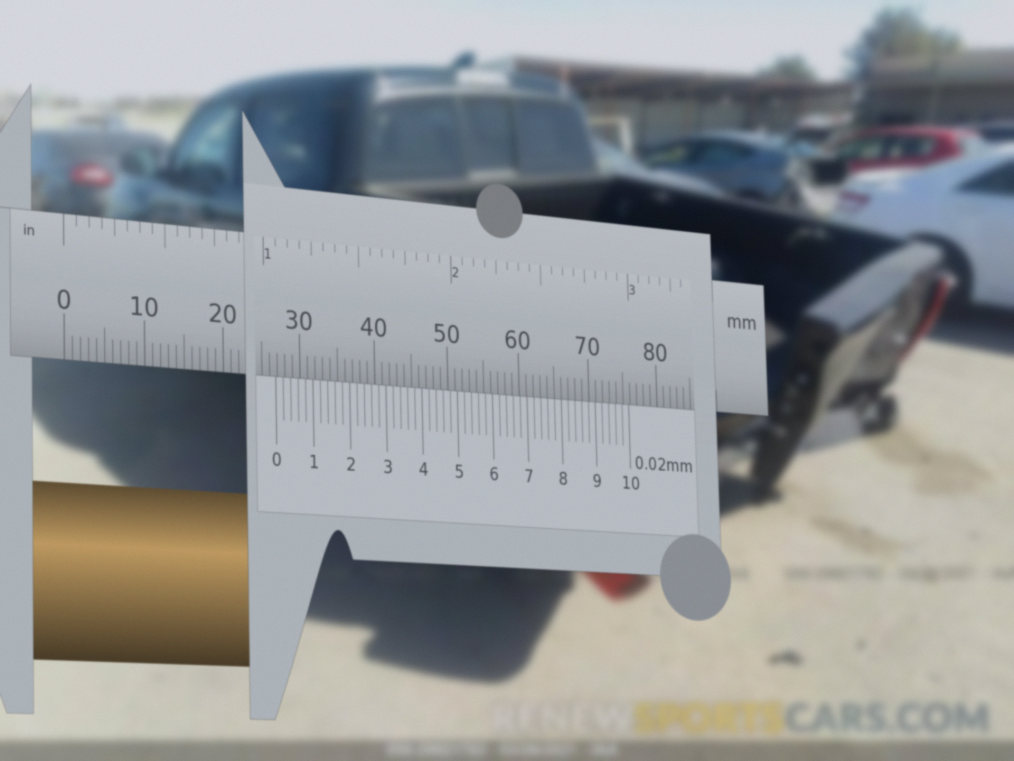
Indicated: {"value": 26.8, "unit": "mm"}
